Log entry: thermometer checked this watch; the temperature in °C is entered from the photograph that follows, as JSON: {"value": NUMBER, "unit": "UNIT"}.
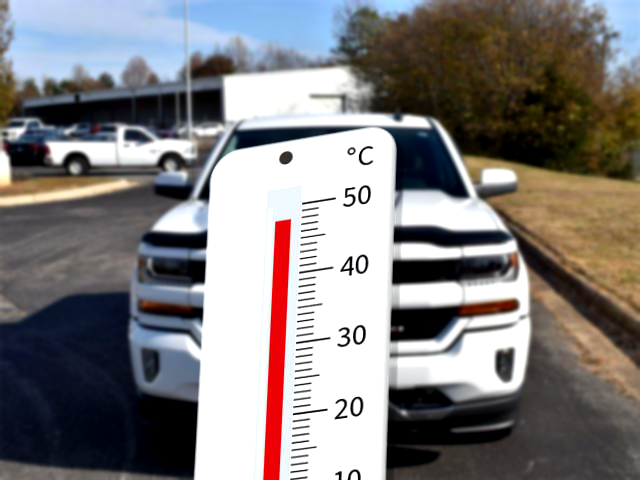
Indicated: {"value": 48, "unit": "°C"}
